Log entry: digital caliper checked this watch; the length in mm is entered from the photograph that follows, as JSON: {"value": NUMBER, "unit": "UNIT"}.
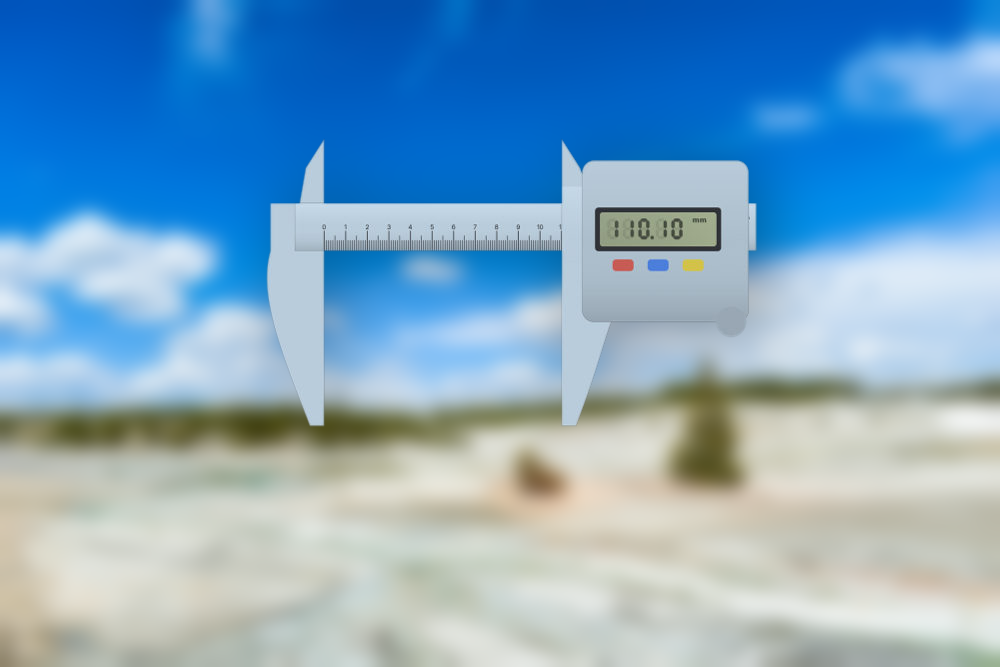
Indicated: {"value": 110.10, "unit": "mm"}
